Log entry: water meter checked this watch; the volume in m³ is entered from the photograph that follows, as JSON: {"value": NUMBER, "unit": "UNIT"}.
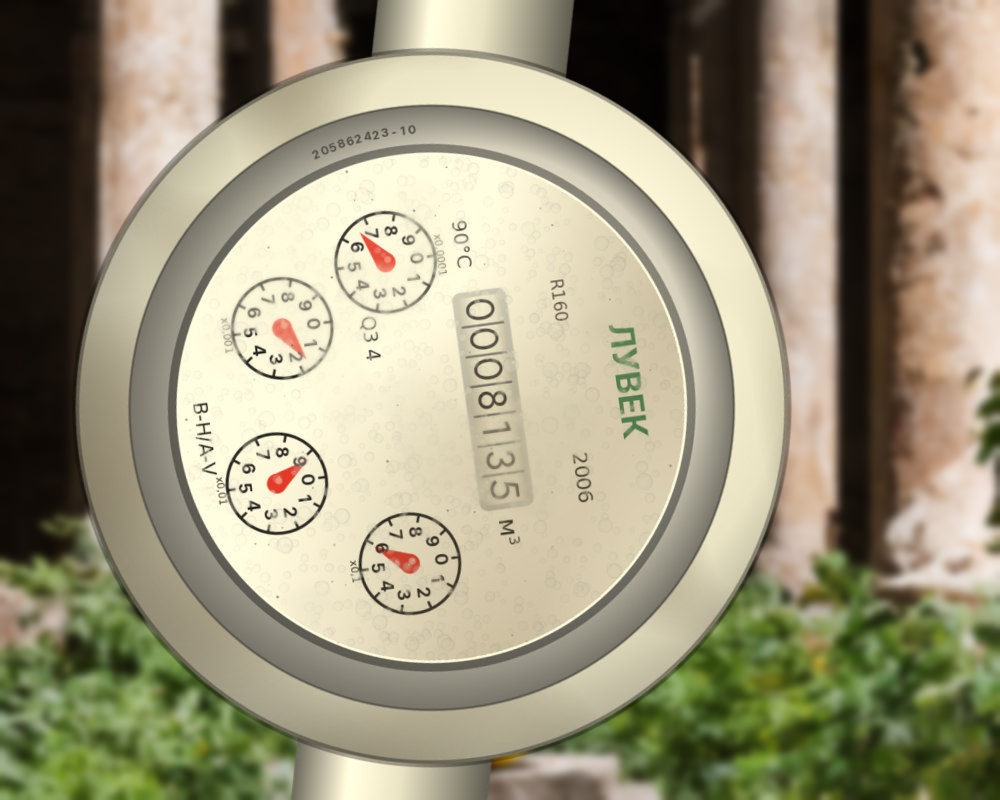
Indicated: {"value": 8135.5916, "unit": "m³"}
